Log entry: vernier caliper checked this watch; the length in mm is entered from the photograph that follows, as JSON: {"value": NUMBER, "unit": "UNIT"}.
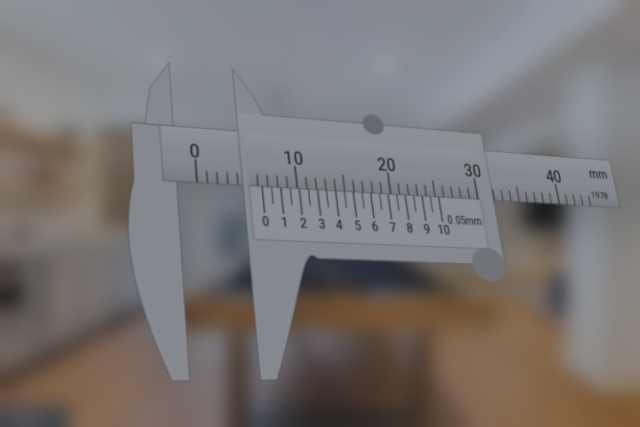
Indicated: {"value": 6.4, "unit": "mm"}
